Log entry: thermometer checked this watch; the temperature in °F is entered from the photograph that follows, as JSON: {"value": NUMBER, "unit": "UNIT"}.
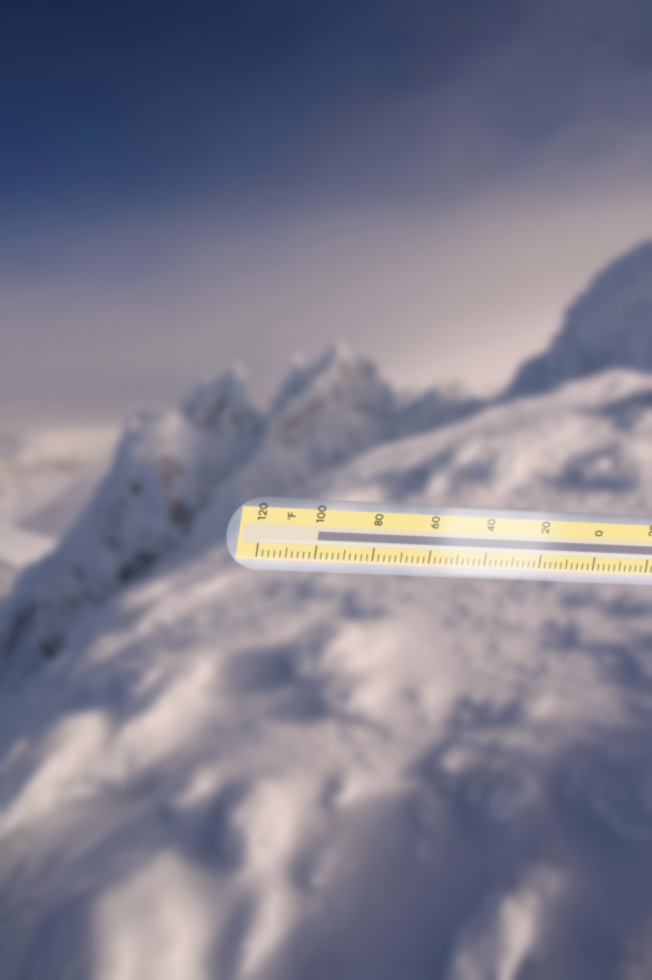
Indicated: {"value": 100, "unit": "°F"}
